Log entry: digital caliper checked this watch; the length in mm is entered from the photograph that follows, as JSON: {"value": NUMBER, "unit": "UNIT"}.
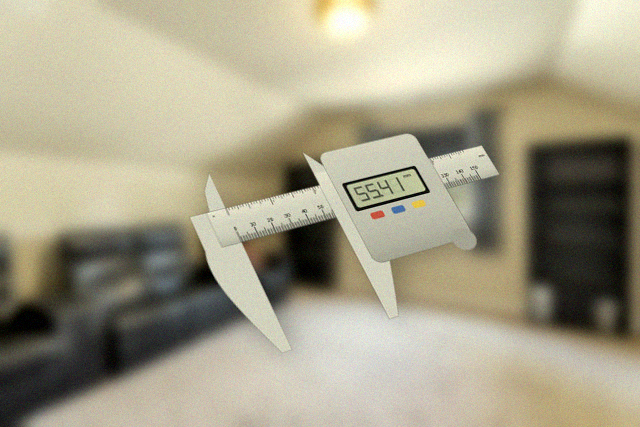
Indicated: {"value": 55.41, "unit": "mm"}
